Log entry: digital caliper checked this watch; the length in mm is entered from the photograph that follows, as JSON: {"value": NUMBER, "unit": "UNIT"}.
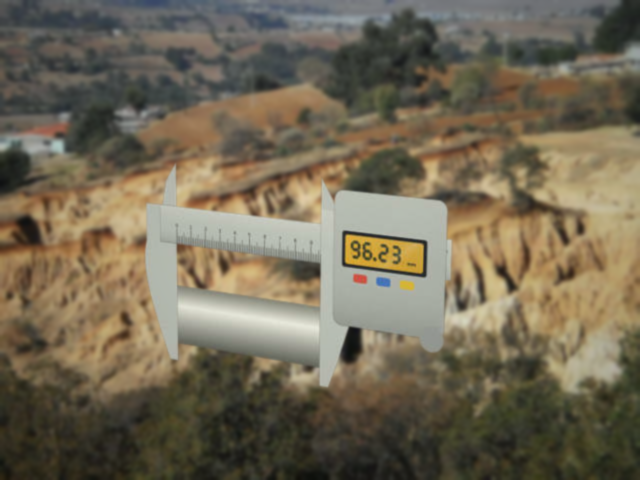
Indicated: {"value": 96.23, "unit": "mm"}
